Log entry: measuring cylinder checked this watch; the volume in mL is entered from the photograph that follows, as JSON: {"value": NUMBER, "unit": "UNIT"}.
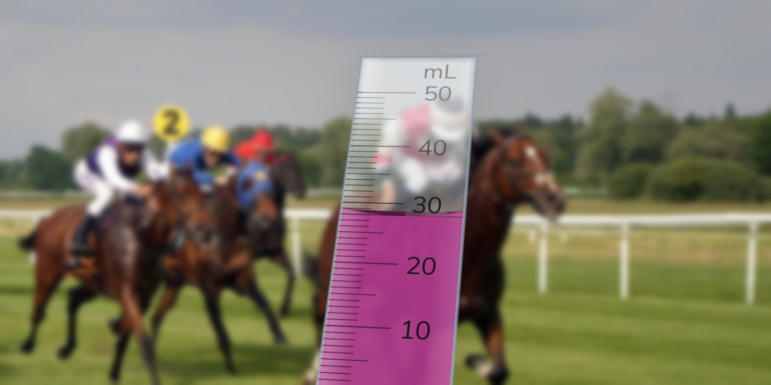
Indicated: {"value": 28, "unit": "mL"}
